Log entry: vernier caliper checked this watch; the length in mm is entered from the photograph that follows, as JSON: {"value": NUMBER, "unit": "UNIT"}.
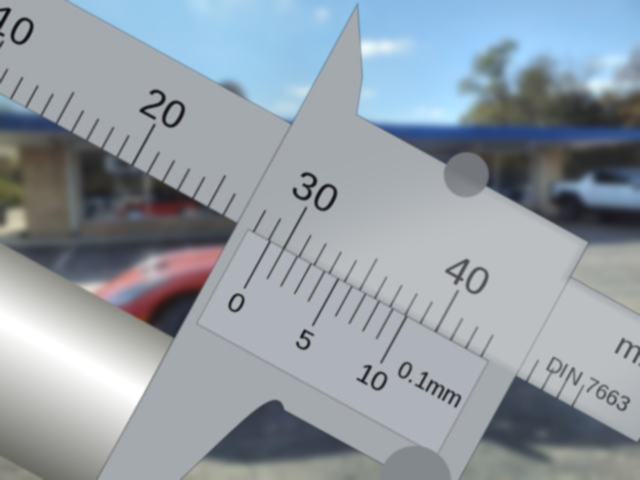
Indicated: {"value": 29.1, "unit": "mm"}
